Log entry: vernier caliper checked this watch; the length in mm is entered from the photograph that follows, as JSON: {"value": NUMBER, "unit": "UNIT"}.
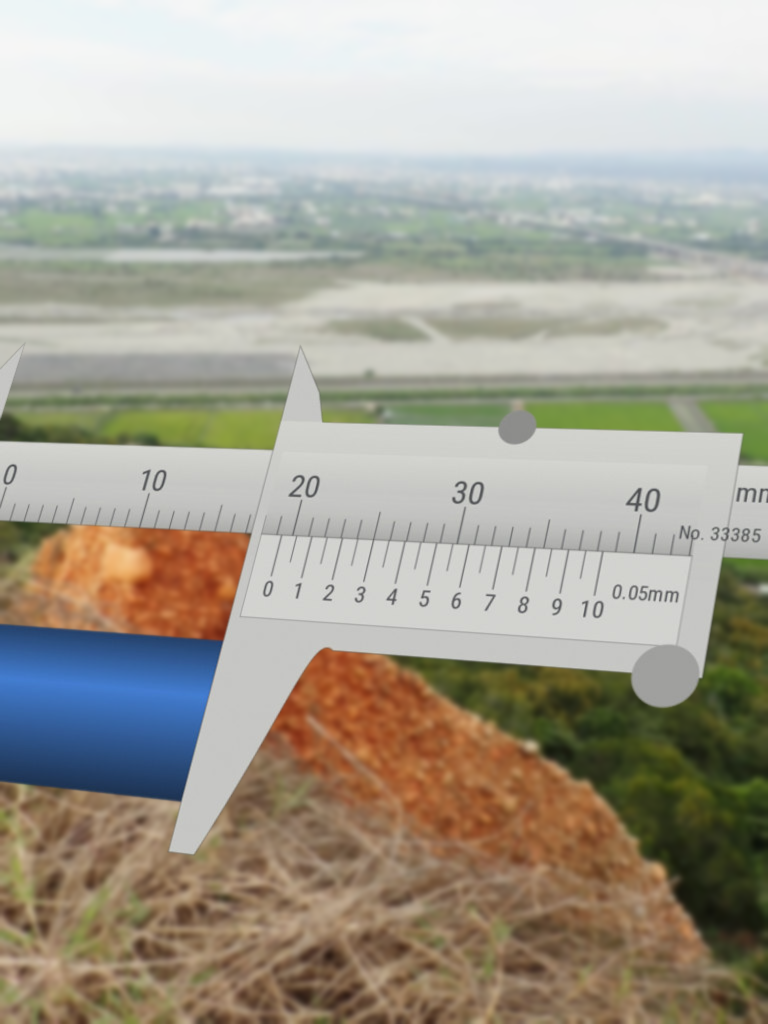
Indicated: {"value": 19.3, "unit": "mm"}
